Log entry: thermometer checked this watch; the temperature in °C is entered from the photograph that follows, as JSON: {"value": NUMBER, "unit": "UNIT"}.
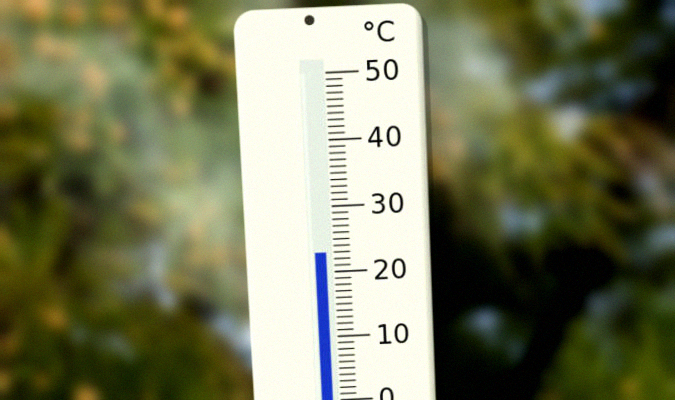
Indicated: {"value": 23, "unit": "°C"}
